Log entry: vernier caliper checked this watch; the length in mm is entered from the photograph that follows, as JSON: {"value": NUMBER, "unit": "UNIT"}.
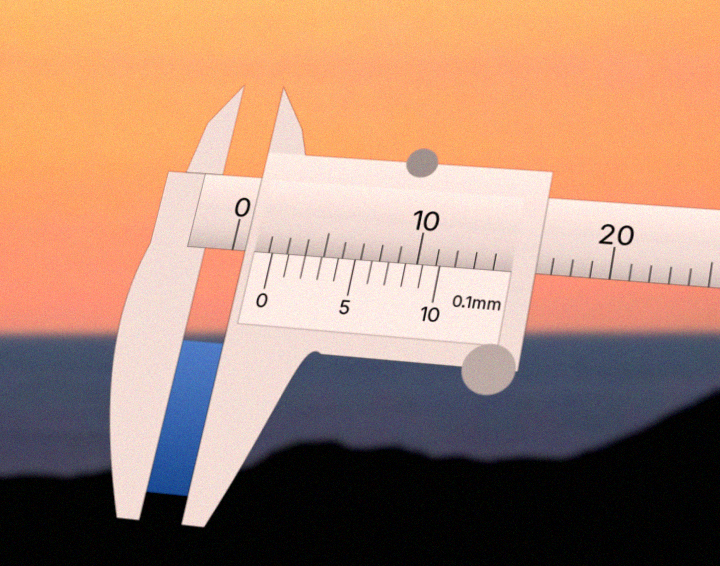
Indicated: {"value": 2.2, "unit": "mm"}
